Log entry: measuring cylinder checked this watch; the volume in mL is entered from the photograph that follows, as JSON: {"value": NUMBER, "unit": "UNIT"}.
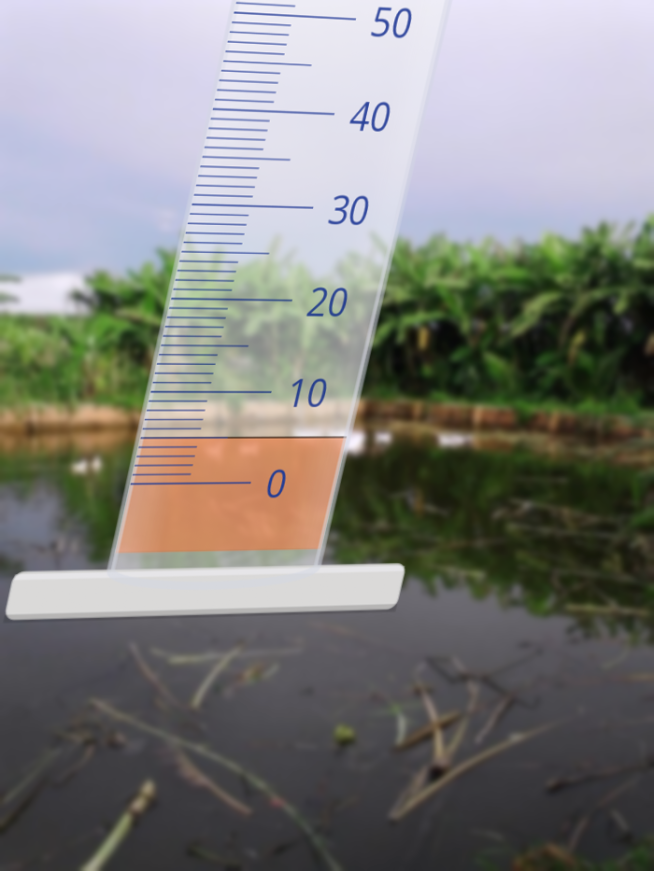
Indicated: {"value": 5, "unit": "mL"}
